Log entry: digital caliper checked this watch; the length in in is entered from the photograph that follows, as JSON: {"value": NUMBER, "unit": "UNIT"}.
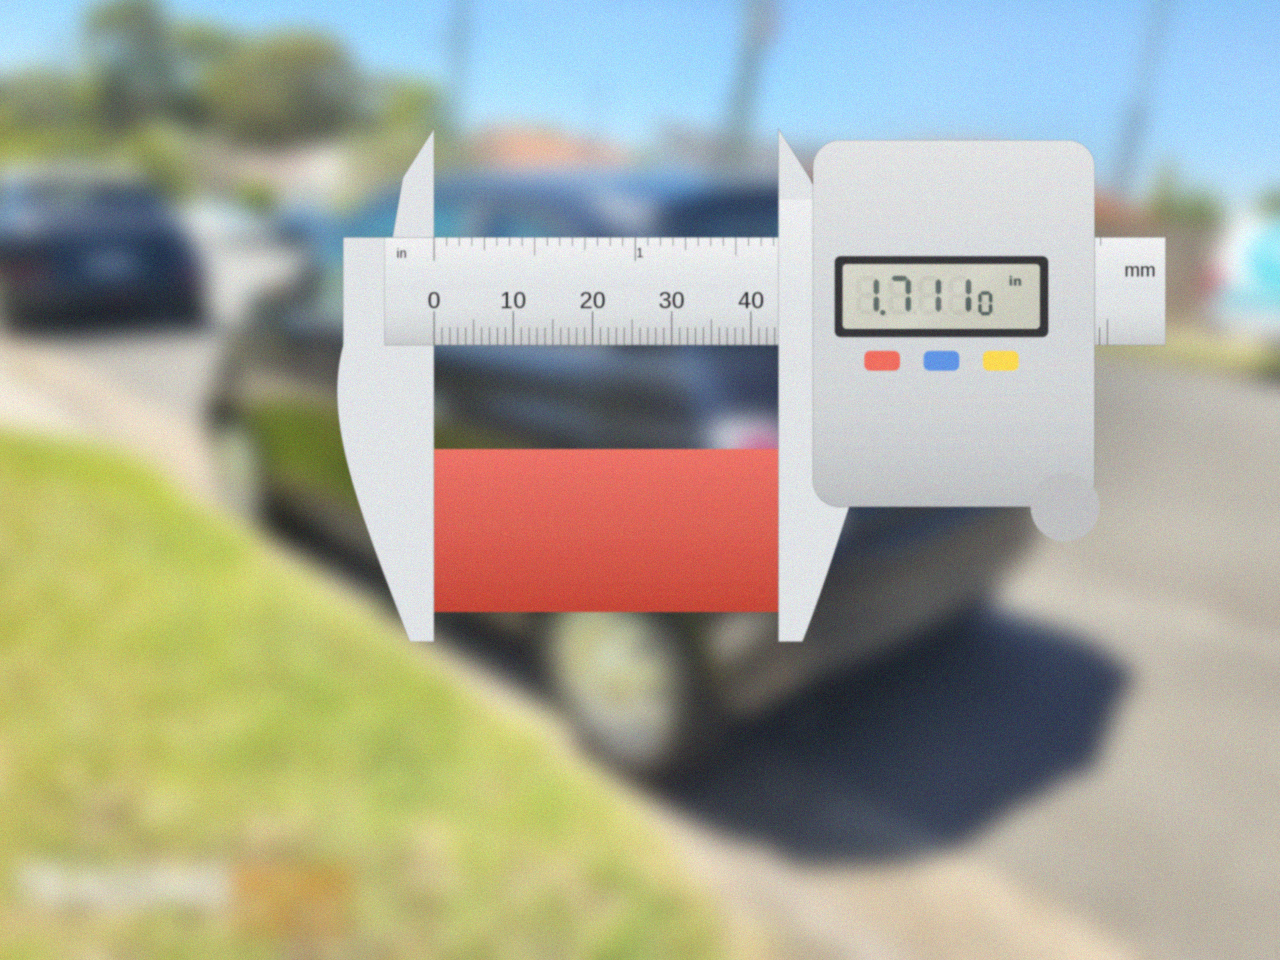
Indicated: {"value": 1.7110, "unit": "in"}
